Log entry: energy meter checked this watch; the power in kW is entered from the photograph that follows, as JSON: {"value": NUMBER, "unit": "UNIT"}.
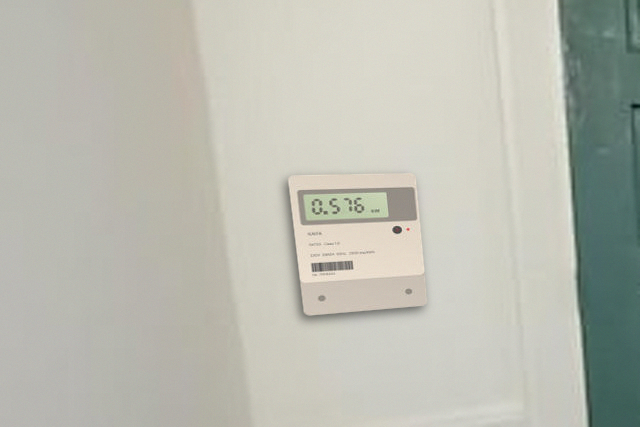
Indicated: {"value": 0.576, "unit": "kW"}
